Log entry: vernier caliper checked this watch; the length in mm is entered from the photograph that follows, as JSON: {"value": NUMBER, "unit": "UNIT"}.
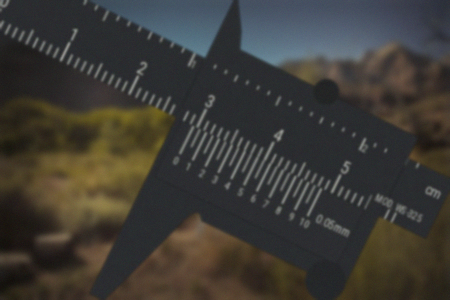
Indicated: {"value": 29.5, "unit": "mm"}
